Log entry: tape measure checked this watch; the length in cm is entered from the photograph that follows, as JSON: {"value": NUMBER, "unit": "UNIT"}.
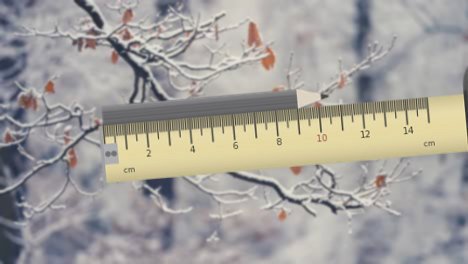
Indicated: {"value": 10.5, "unit": "cm"}
